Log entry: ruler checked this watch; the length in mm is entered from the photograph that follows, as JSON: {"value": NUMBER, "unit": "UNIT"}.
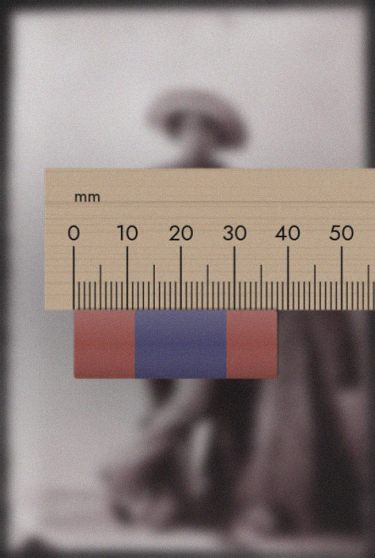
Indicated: {"value": 38, "unit": "mm"}
